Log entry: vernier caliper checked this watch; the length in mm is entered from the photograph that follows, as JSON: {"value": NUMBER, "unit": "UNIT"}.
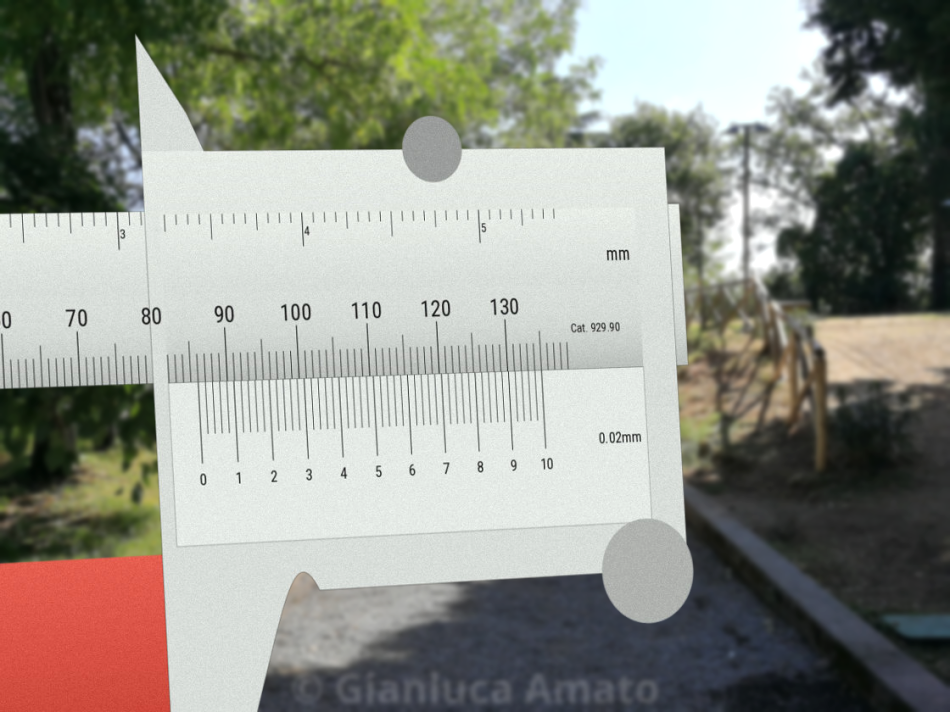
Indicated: {"value": 86.0, "unit": "mm"}
